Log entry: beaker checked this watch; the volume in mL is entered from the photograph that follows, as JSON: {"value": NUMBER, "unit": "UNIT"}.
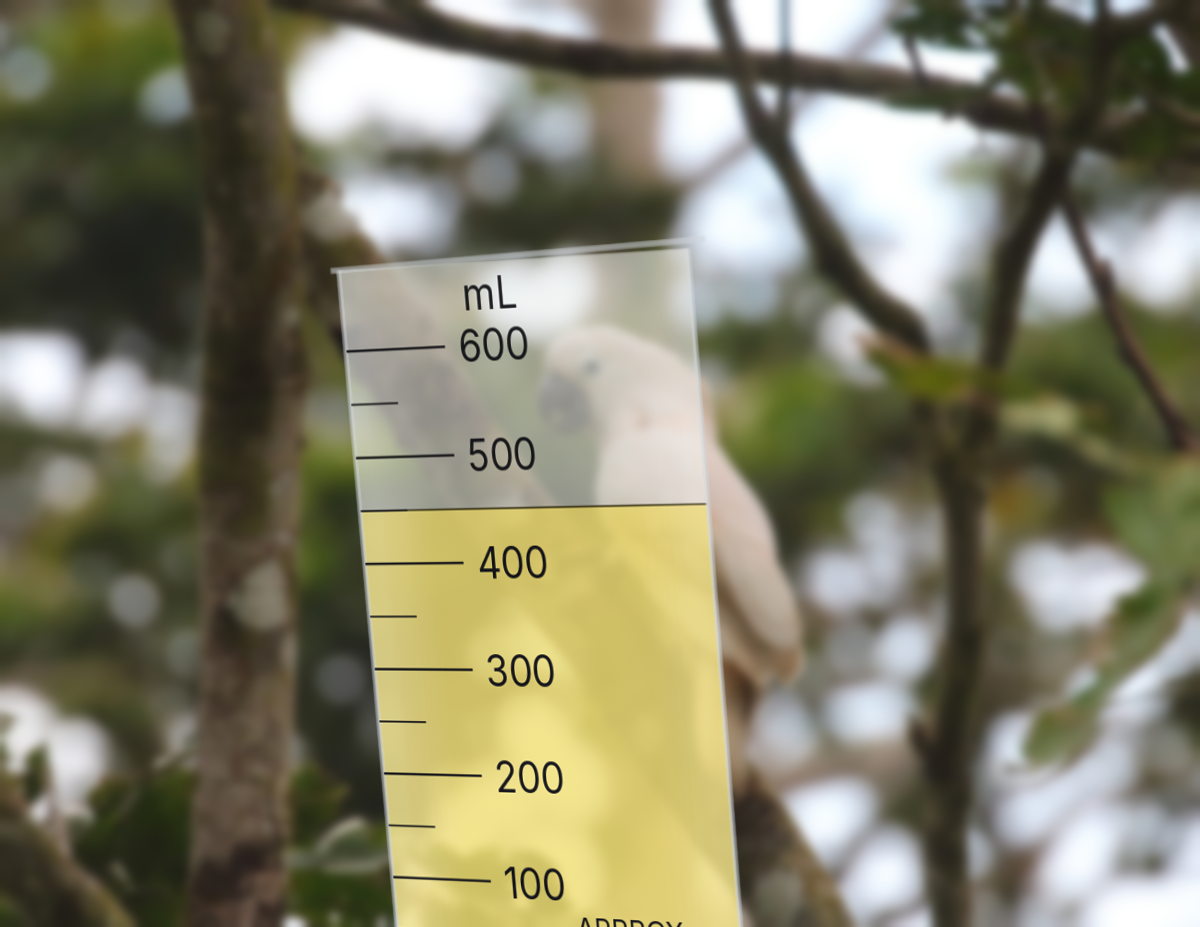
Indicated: {"value": 450, "unit": "mL"}
